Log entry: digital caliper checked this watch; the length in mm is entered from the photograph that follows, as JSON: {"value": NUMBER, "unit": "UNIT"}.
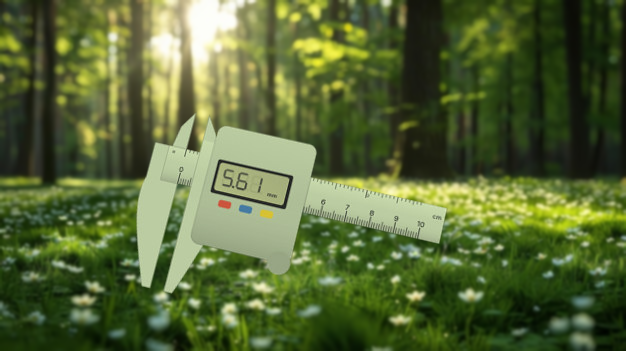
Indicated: {"value": 5.61, "unit": "mm"}
